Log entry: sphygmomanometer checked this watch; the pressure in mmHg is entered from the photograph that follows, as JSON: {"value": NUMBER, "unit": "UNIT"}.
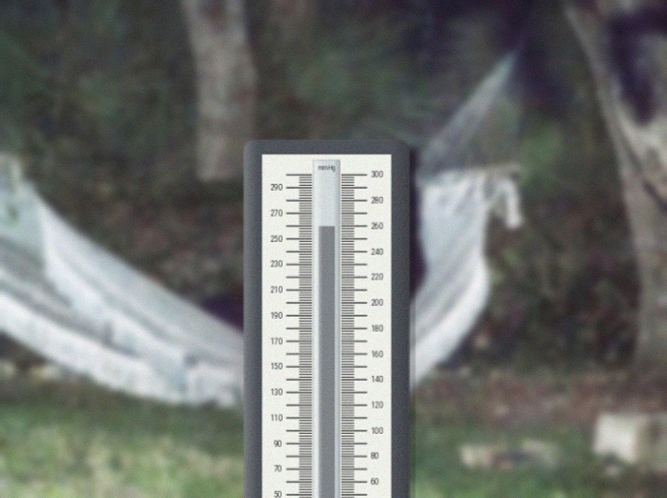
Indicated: {"value": 260, "unit": "mmHg"}
